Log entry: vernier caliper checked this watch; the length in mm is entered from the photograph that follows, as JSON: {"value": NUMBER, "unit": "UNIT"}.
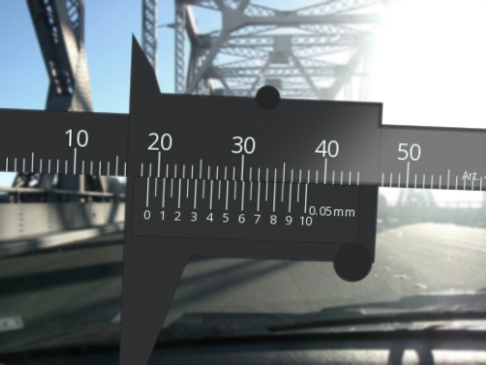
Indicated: {"value": 18.8, "unit": "mm"}
